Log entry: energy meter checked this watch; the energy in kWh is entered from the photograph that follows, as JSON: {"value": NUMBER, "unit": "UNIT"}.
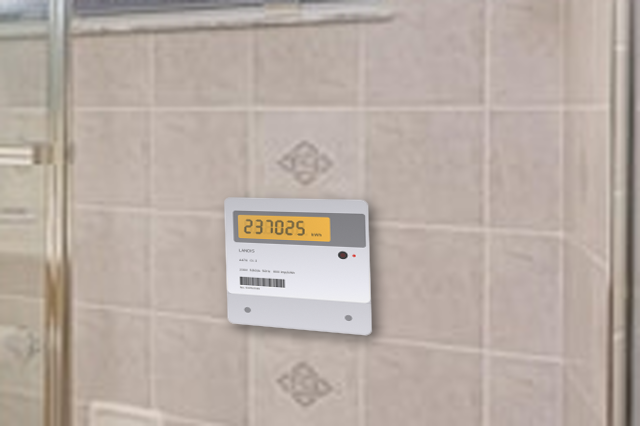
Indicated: {"value": 237025, "unit": "kWh"}
